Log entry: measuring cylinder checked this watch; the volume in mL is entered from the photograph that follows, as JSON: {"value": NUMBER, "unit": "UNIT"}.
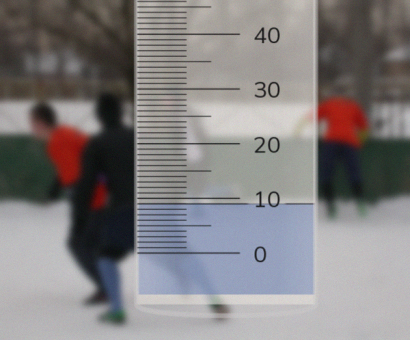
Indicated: {"value": 9, "unit": "mL"}
